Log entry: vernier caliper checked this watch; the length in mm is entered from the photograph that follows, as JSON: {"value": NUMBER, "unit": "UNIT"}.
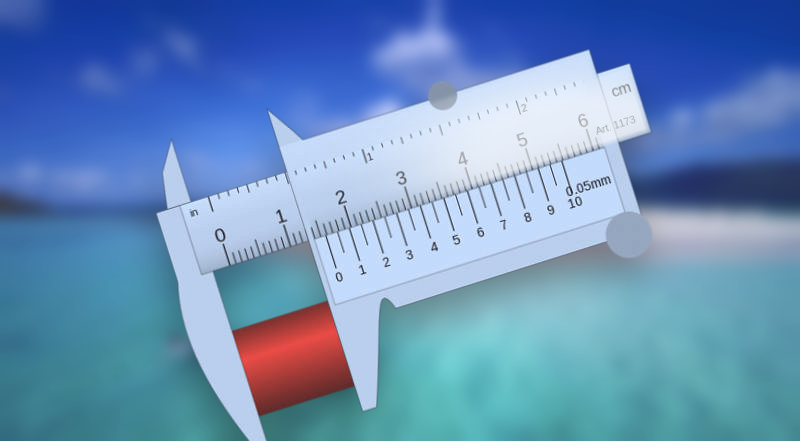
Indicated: {"value": 15.8, "unit": "mm"}
